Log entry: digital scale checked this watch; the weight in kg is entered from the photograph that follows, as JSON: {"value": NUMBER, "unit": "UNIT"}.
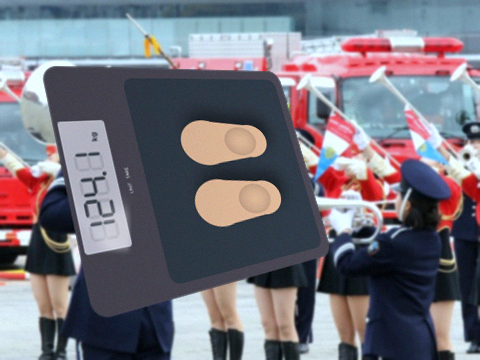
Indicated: {"value": 124.1, "unit": "kg"}
